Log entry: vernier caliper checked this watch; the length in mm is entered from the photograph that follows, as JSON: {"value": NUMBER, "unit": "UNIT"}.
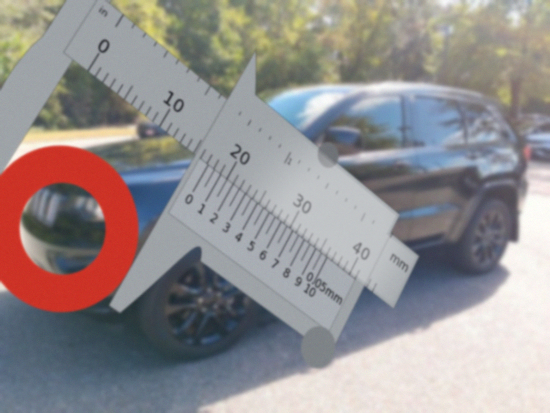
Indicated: {"value": 17.2, "unit": "mm"}
